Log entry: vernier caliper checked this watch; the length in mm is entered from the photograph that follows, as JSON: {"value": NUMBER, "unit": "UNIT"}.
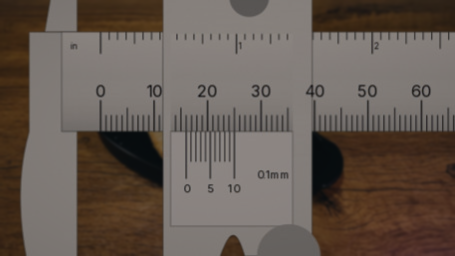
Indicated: {"value": 16.0, "unit": "mm"}
